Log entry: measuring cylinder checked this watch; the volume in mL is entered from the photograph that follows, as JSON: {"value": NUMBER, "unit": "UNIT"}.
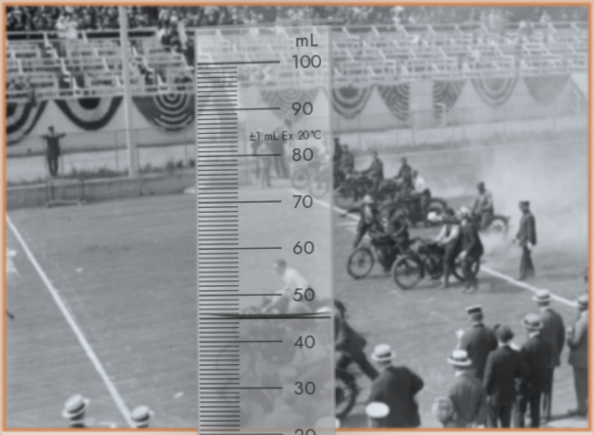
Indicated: {"value": 45, "unit": "mL"}
